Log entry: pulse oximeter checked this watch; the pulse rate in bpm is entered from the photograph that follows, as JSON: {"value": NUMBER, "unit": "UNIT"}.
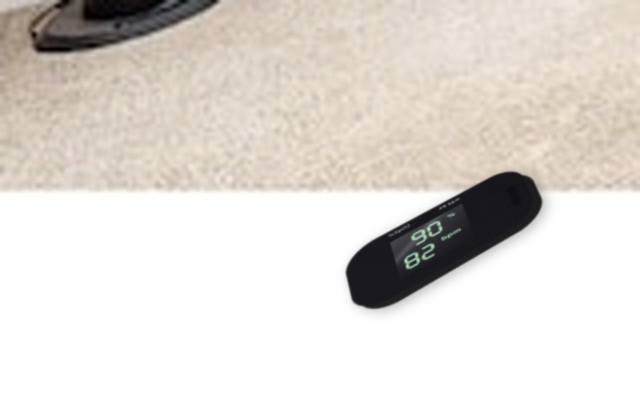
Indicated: {"value": 82, "unit": "bpm"}
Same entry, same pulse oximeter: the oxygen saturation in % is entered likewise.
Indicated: {"value": 90, "unit": "%"}
